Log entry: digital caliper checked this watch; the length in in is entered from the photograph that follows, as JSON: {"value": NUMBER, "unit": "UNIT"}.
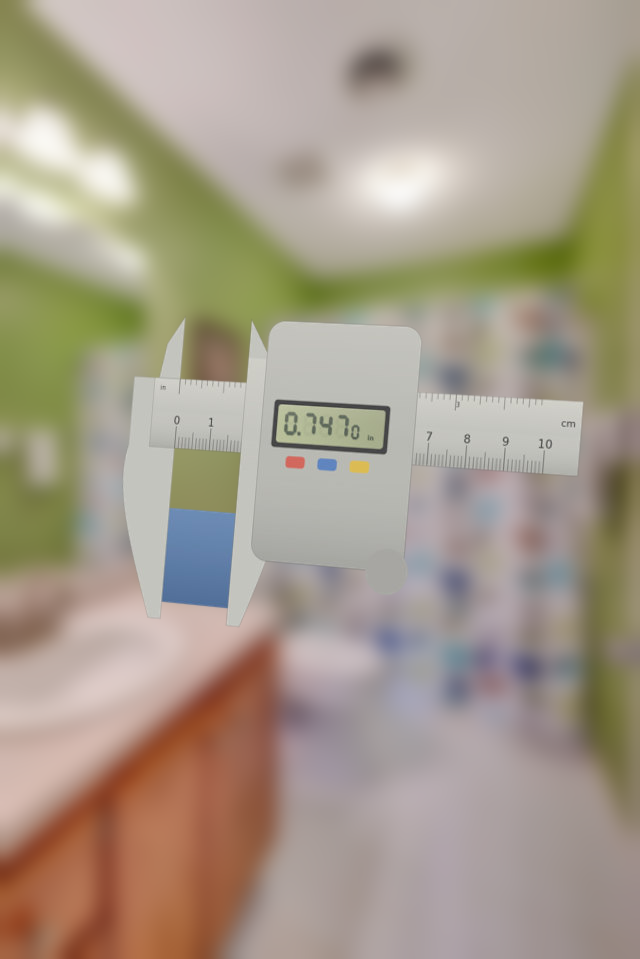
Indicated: {"value": 0.7470, "unit": "in"}
